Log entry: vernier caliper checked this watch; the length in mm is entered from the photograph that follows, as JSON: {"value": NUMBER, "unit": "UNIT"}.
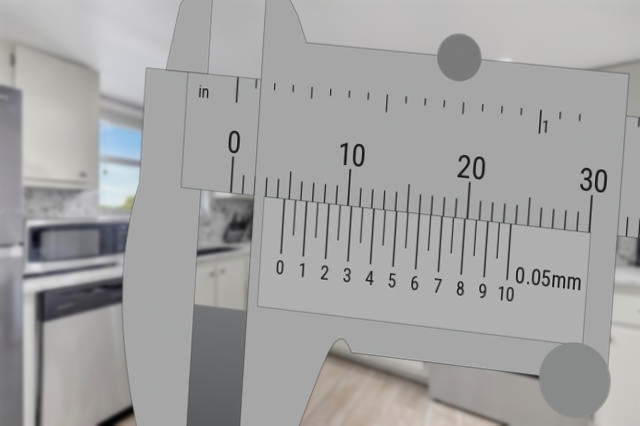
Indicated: {"value": 4.6, "unit": "mm"}
